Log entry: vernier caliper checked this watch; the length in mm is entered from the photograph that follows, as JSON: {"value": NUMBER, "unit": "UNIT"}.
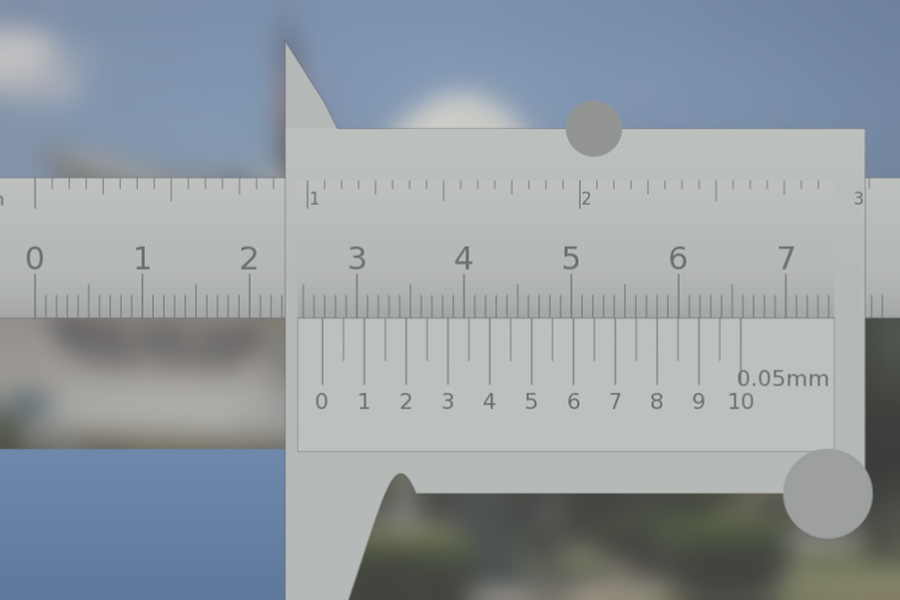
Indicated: {"value": 26.8, "unit": "mm"}
